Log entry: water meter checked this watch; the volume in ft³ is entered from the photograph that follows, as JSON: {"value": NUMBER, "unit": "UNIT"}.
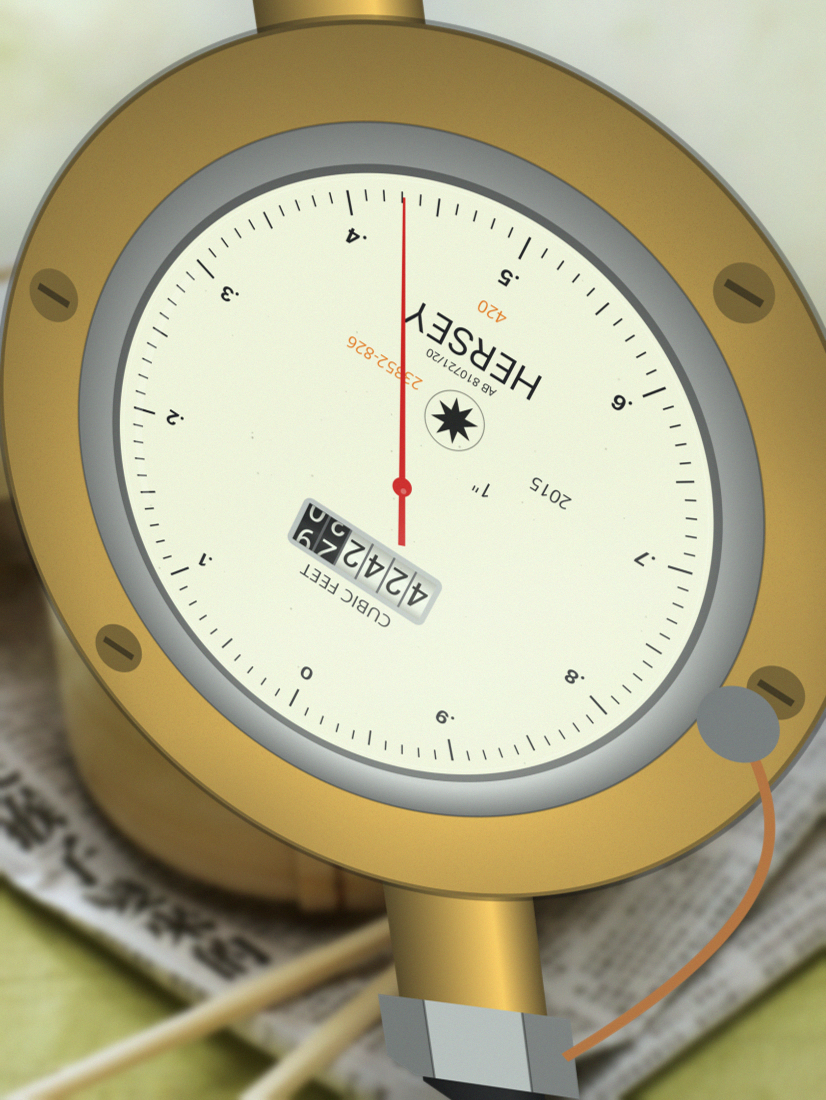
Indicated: {"value": 424229.43, "unit": "ft³"}
